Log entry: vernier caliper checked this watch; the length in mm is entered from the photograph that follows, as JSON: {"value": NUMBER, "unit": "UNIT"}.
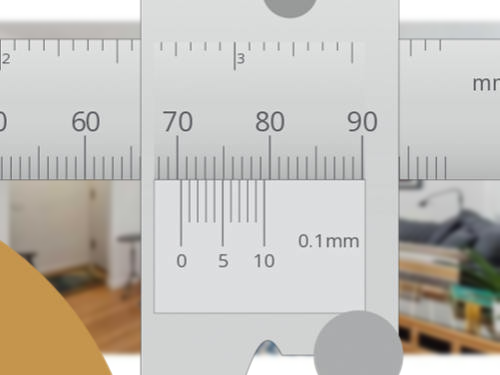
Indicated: {"value": 70.4, "unit": "mm"}
